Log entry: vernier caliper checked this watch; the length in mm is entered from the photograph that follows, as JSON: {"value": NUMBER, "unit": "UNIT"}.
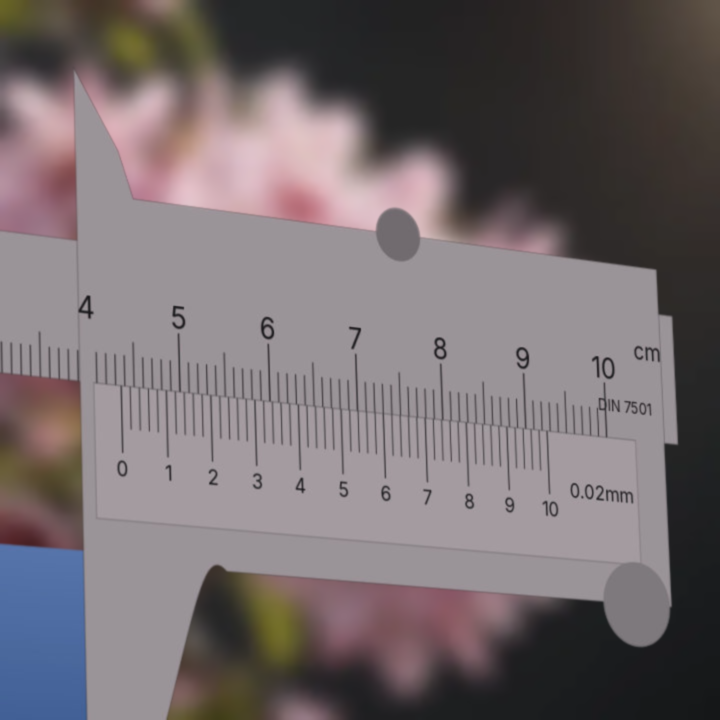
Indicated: {"value": 43.6, "unit": "mm"}
